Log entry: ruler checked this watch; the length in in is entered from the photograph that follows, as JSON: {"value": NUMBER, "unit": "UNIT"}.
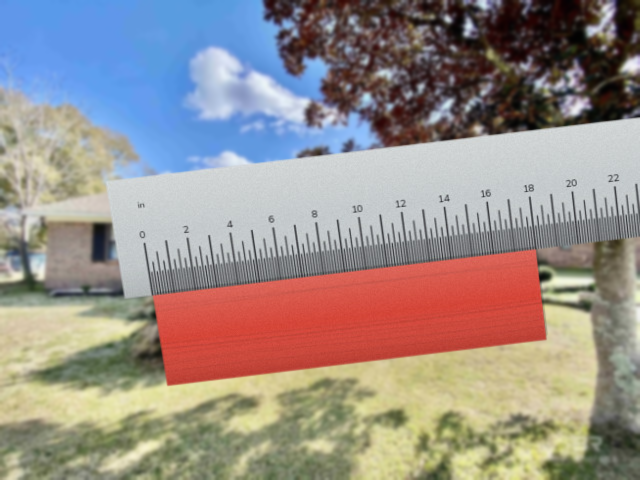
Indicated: {"value": 18, "unit": "in"}
